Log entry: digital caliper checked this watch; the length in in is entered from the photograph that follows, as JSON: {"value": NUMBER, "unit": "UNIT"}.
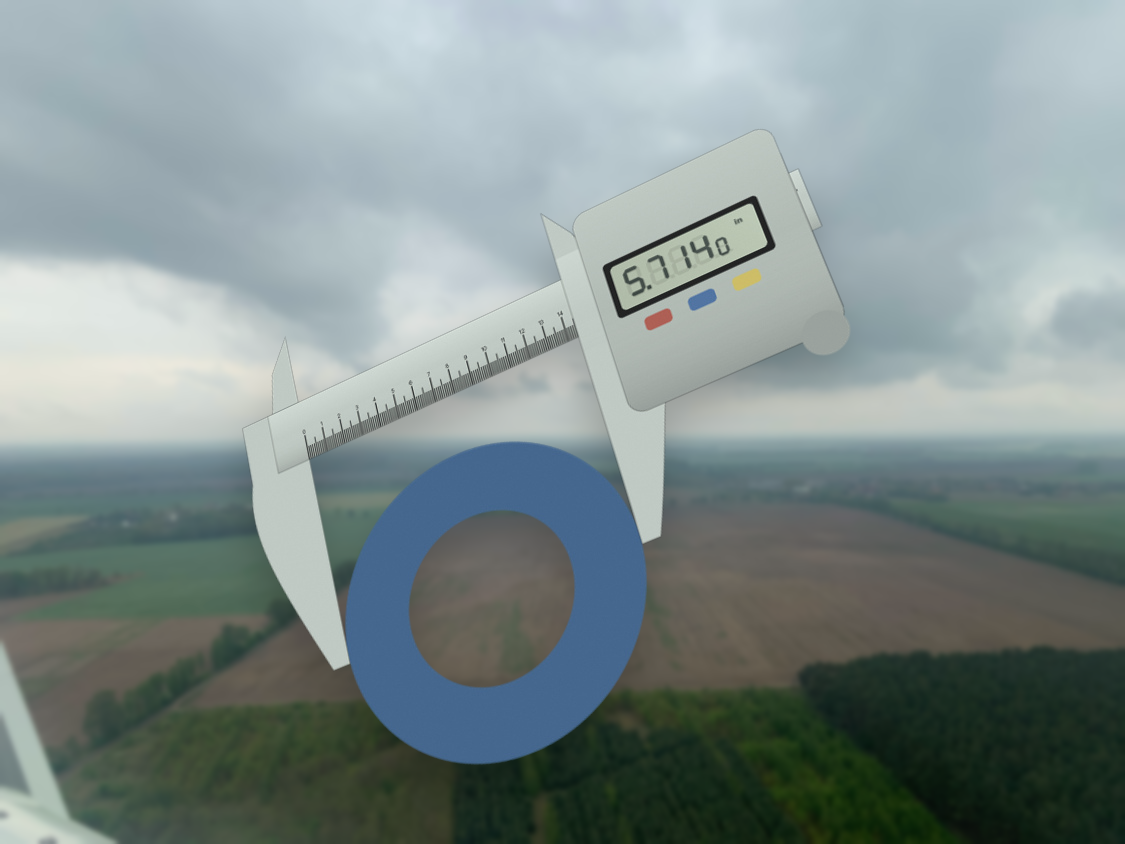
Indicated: {"value": 5.7140, "unit": "in"}
